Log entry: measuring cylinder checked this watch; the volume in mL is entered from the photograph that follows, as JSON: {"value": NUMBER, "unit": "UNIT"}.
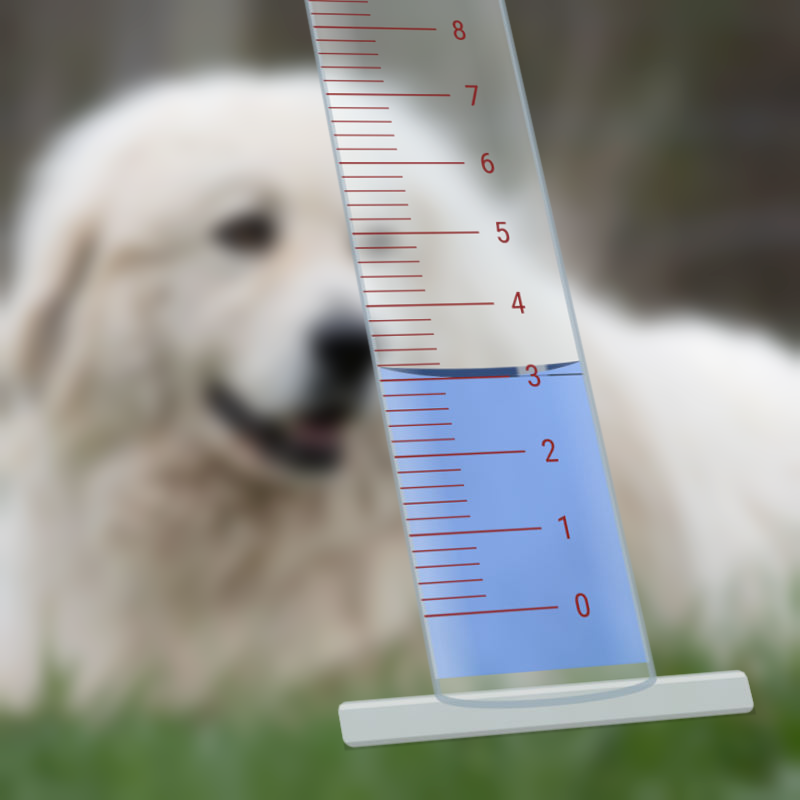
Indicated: {"value": 3, "unit": "mL"}
